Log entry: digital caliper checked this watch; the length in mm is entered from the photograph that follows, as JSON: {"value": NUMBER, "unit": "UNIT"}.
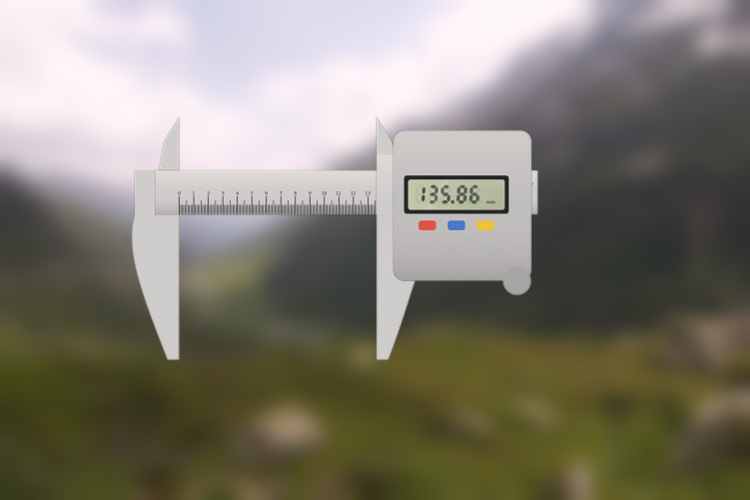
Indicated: {"value": 135.86, "unit": "mm"}
